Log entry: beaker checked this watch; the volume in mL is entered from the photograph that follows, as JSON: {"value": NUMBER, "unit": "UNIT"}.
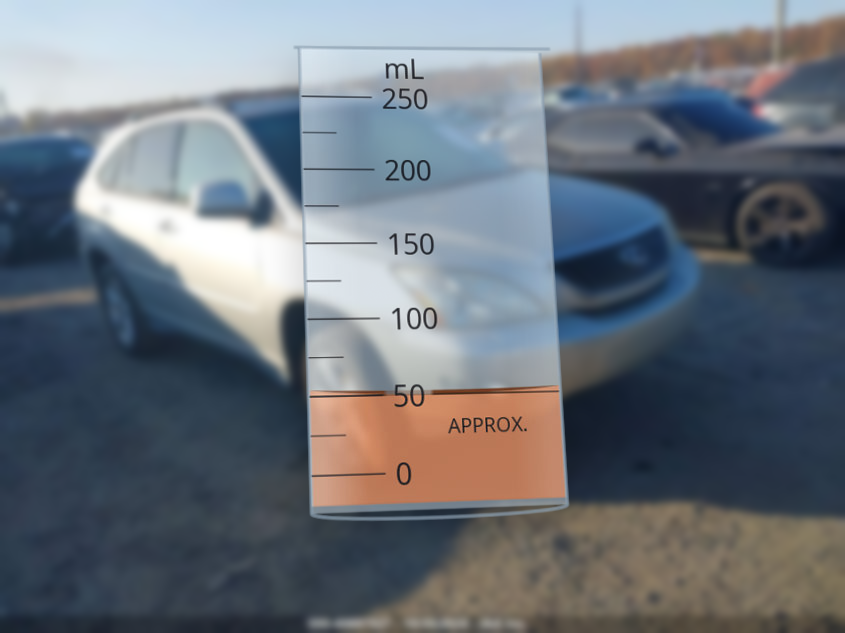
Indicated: {"value": 50, "unit": "mL"}
